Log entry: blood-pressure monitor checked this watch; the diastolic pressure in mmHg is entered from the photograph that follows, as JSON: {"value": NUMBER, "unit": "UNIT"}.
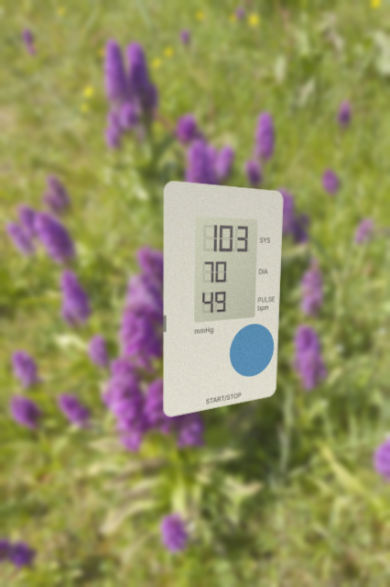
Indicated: {"value": 70, "unit": "mmHg"}
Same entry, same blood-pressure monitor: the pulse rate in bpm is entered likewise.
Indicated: {"value": 49, "unit": "bpm"}
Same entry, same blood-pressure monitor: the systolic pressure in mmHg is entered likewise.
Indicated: {"value": 103, "unit": "mmHg"}
